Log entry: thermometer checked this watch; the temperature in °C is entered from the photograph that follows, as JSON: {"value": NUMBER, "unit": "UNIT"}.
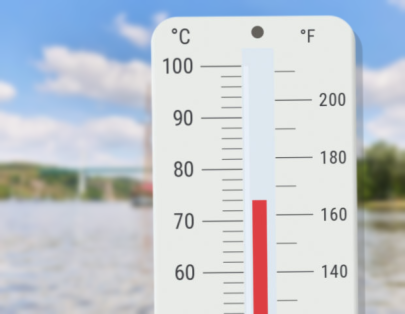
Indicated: {"value": 74, "unit": "°C"}
